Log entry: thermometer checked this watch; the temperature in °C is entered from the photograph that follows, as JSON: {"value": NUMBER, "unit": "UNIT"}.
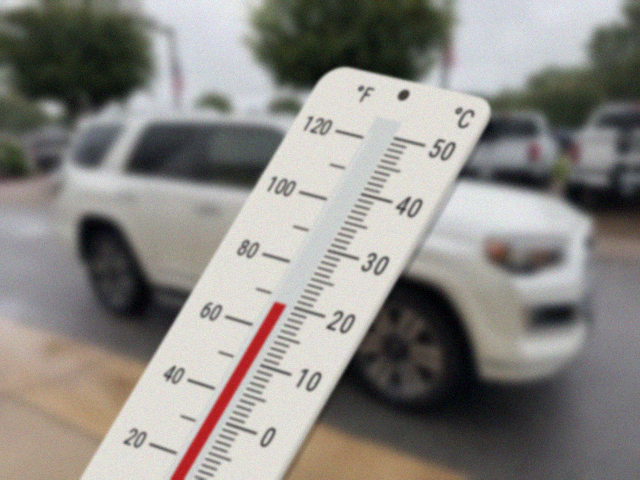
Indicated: {"value": 20, "unit": "°C"}
